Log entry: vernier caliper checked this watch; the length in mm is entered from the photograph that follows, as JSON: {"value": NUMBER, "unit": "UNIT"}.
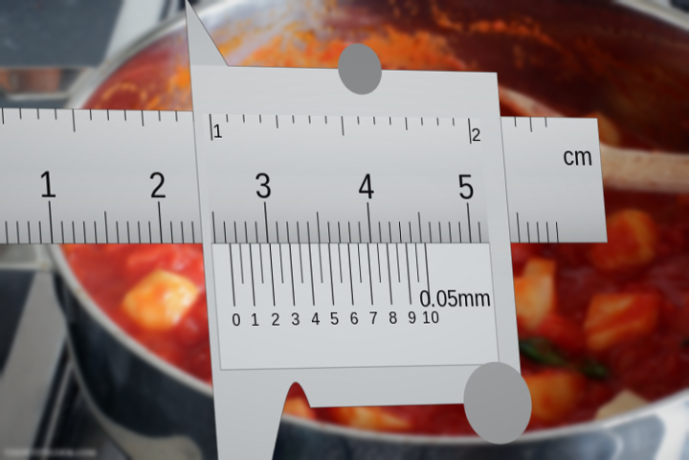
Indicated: {"value": 26.4, "unit": "mm"}
